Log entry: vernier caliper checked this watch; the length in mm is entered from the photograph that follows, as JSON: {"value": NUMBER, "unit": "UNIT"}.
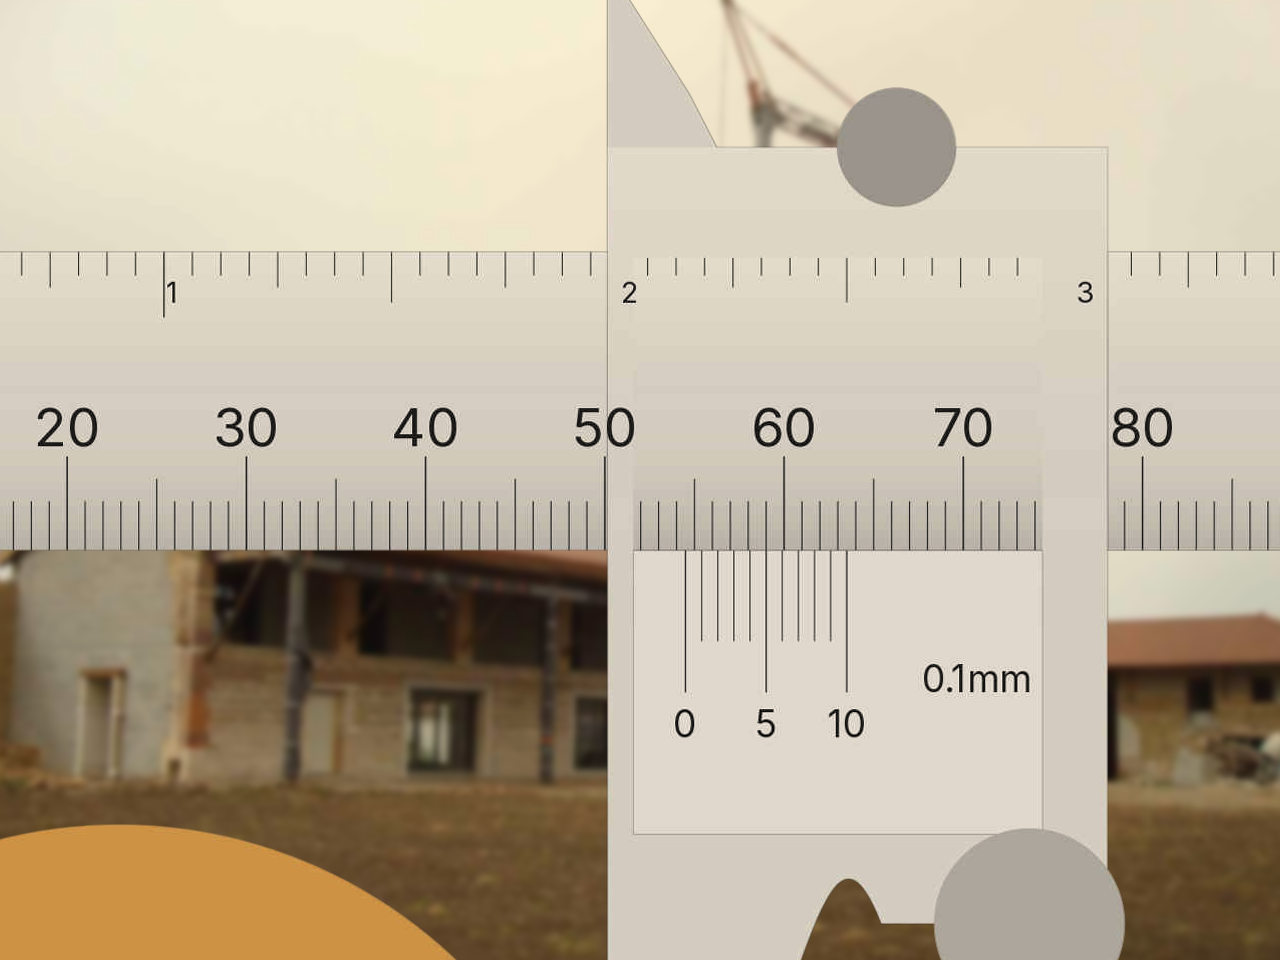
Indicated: {"value": 54.5, "unit": "mm"}
